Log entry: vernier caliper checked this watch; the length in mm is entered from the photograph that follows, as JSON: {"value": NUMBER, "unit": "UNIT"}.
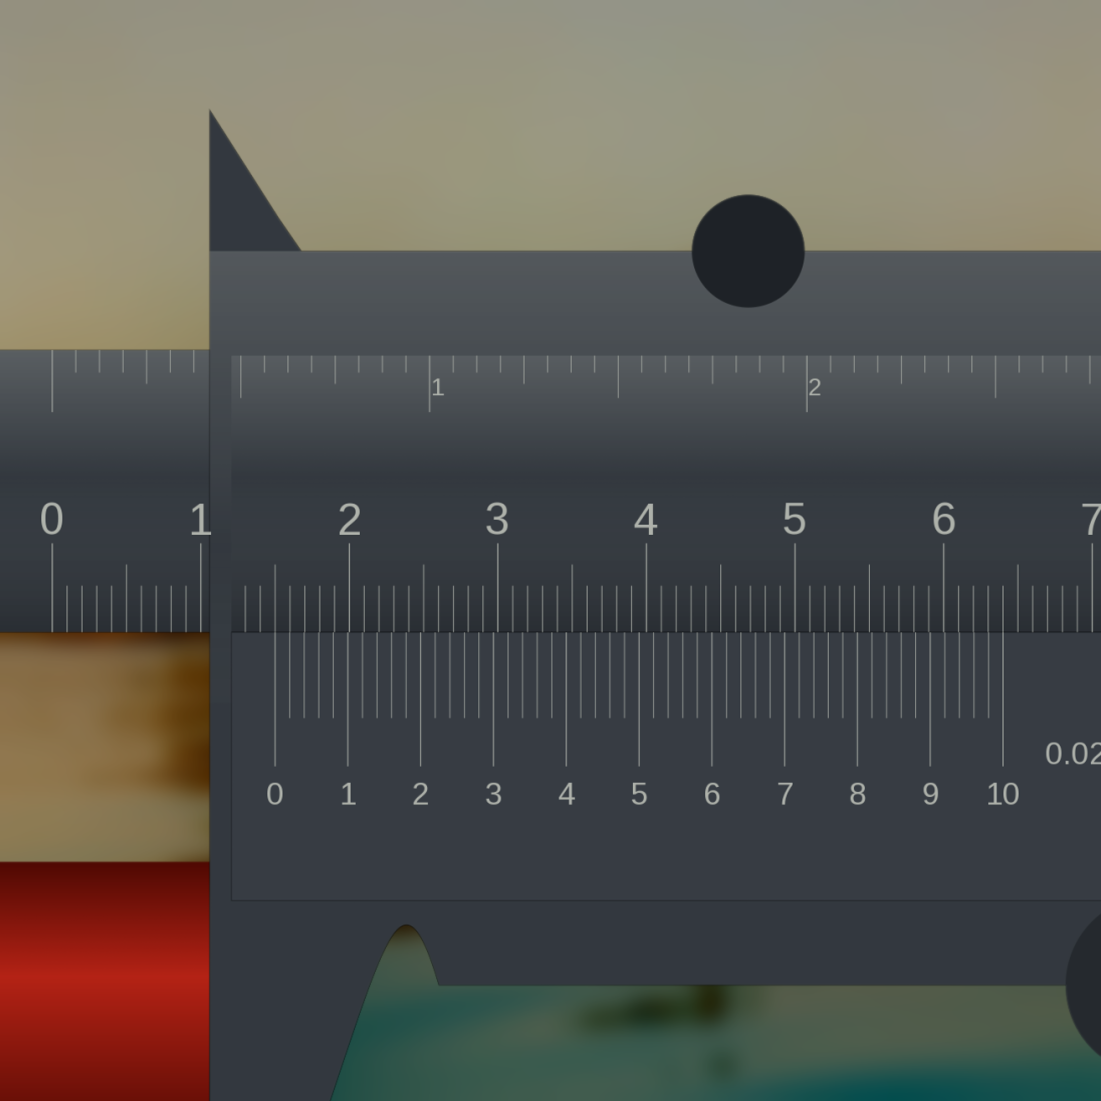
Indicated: {"value": 15.0, "unit": "mm"}
